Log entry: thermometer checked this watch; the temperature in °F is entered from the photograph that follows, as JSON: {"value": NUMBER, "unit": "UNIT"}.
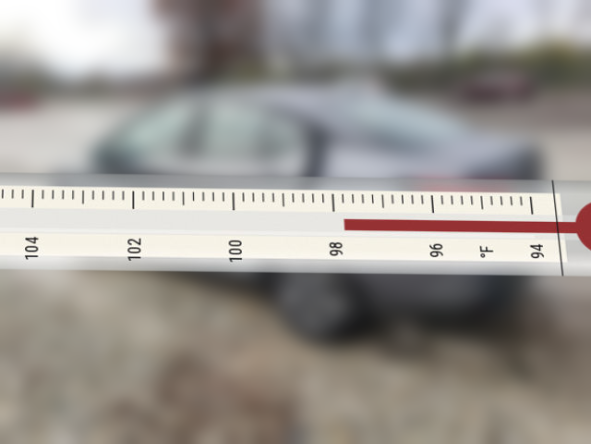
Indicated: {"value": 97.8, "unit": "°F"}
